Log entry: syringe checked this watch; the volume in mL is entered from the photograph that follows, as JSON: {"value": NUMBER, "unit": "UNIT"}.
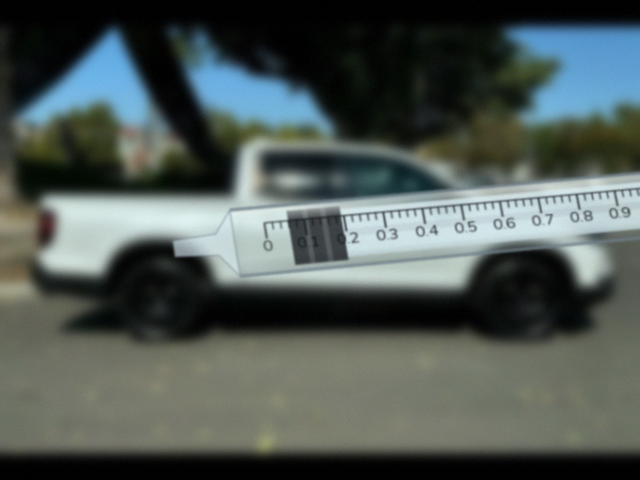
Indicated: {"value": 0.06, "unit": "mL"}
